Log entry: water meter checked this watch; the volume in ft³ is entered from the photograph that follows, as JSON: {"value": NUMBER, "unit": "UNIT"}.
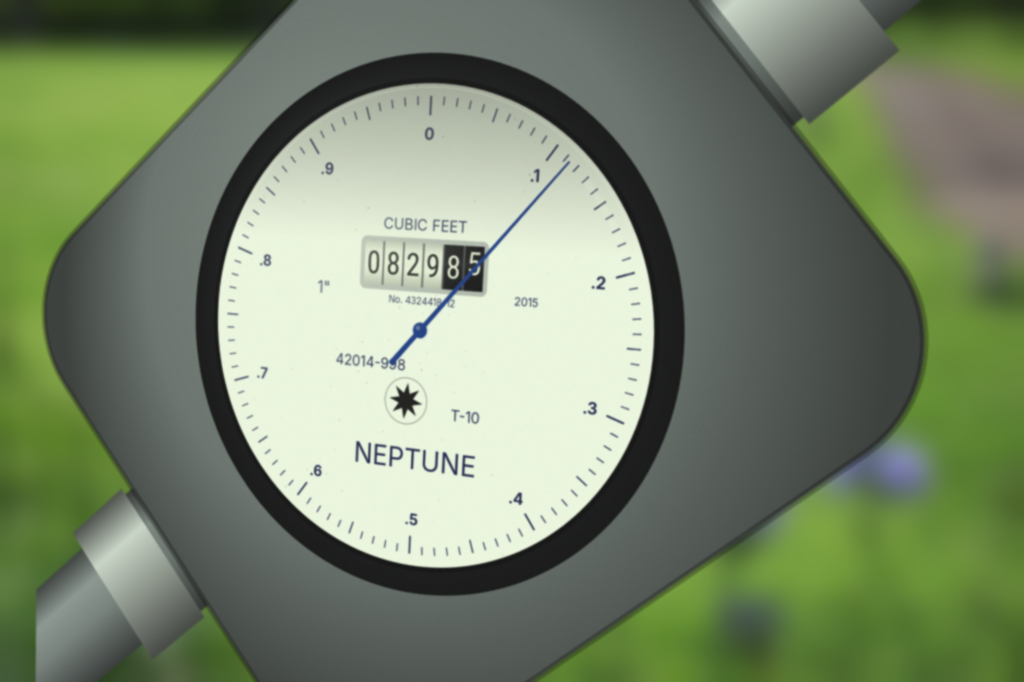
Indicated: {"value": 82985.11, "unit": "ft³"}
